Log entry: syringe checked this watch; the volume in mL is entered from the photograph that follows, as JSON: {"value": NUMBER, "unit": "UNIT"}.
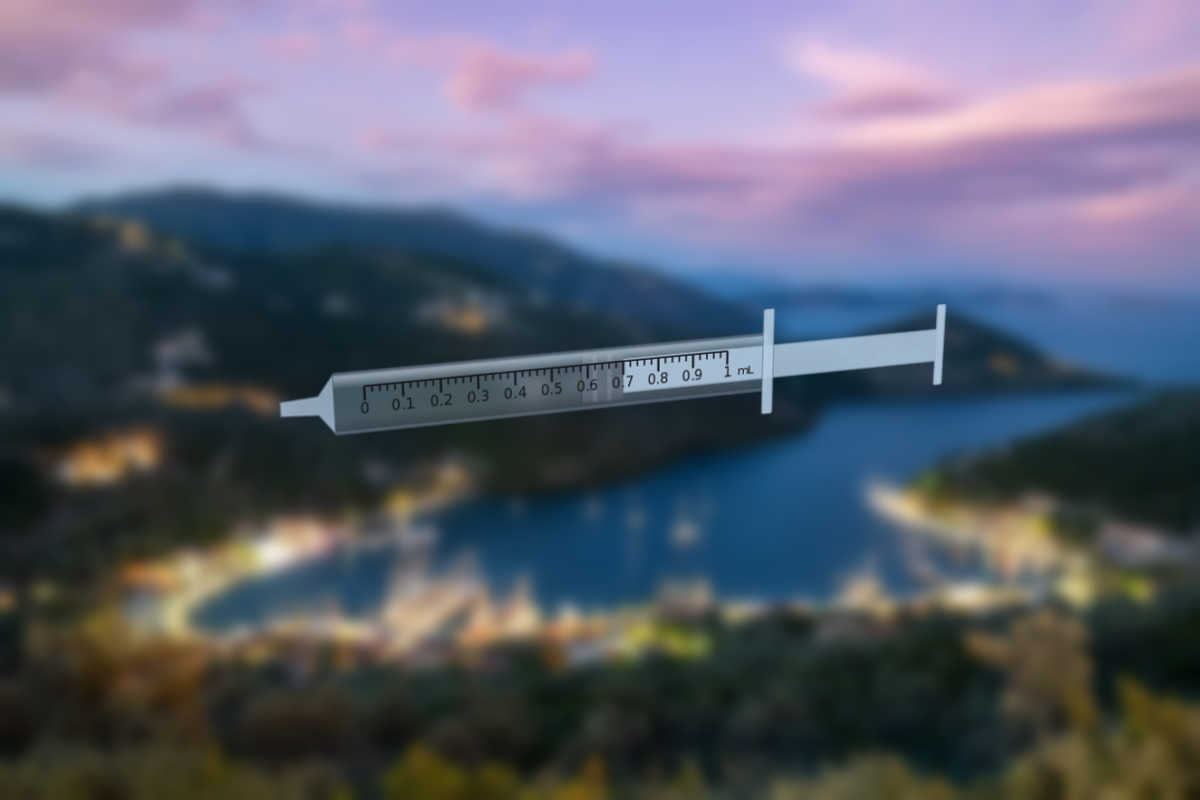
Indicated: {"value": 0.58, "unit": "mL"}
